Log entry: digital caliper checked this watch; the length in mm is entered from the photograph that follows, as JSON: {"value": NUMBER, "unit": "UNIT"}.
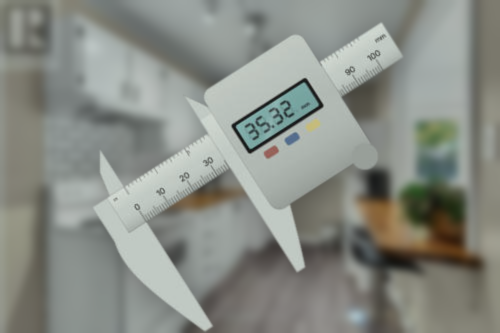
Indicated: {"value": 35.32, "unit": "mm"}
